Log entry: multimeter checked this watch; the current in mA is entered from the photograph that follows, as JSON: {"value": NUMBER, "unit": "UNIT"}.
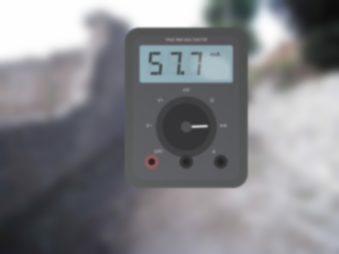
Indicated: {"value": 57.7, "unit": "mA"}
